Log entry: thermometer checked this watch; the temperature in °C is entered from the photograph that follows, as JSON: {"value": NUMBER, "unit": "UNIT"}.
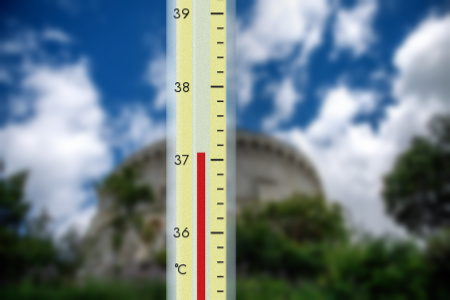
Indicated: {"value": 37.1, "unit": "°C"}
